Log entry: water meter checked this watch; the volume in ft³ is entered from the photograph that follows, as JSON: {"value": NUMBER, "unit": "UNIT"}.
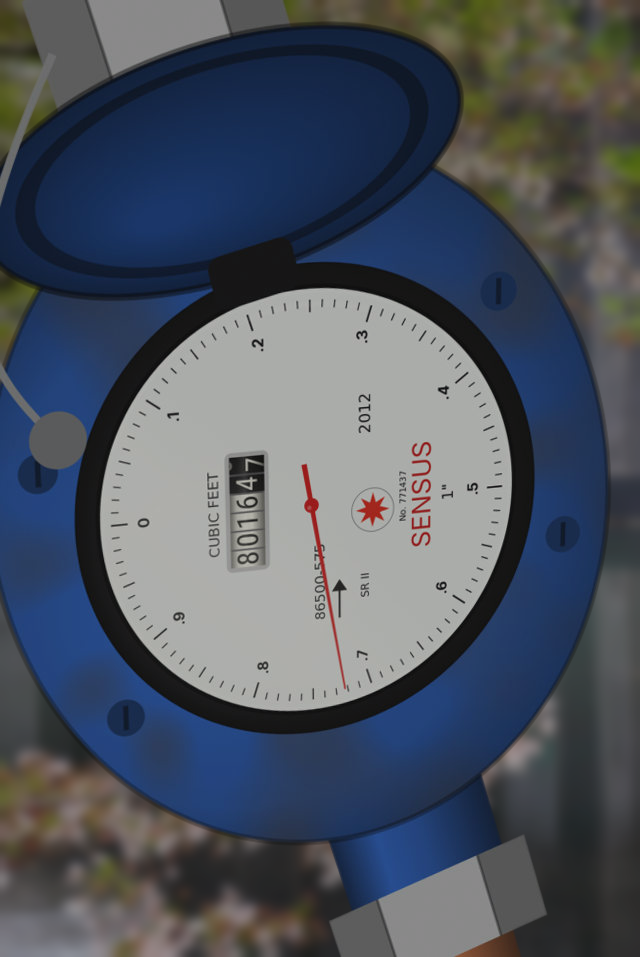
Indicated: {"value": 801646.72, "unit": "ft³"}
